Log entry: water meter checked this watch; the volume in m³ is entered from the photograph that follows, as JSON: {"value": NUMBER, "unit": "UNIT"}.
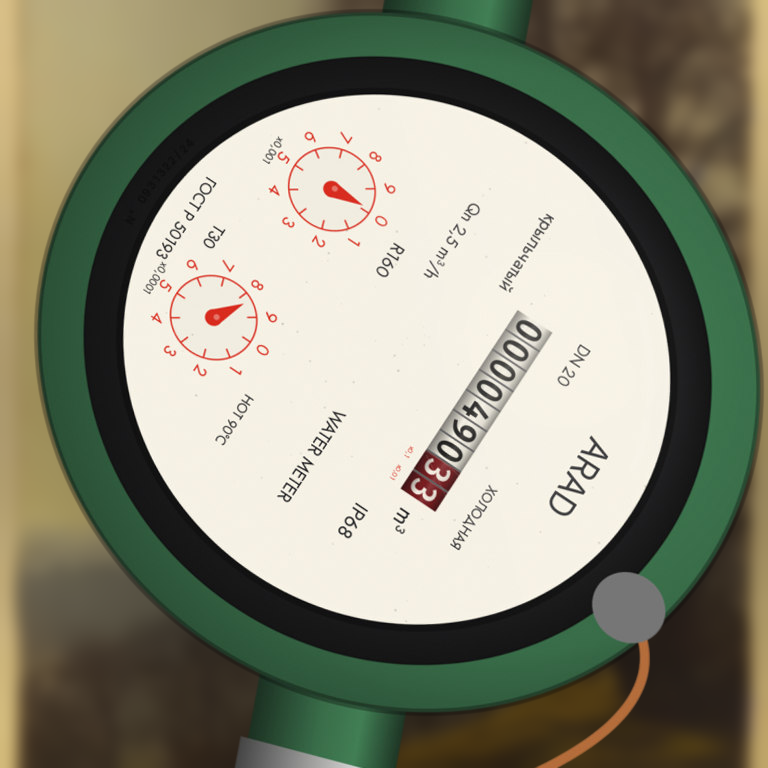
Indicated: {"value": 490.3298, "unit": "m³"}
